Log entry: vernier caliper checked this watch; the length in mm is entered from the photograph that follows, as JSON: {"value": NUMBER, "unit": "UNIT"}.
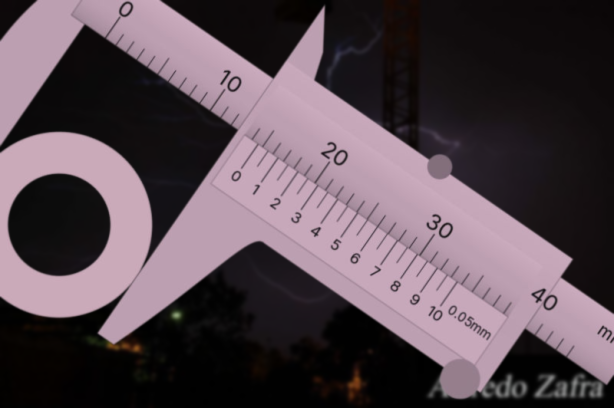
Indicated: {"value": 14.6, "unit": "mm"}
